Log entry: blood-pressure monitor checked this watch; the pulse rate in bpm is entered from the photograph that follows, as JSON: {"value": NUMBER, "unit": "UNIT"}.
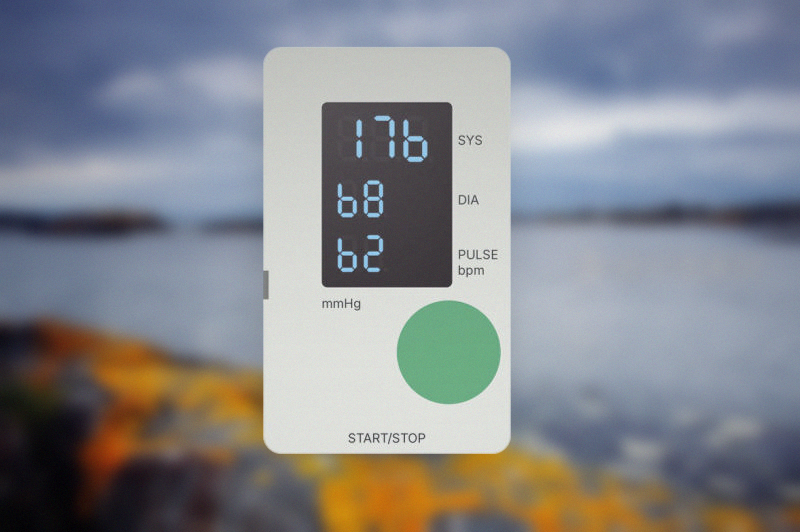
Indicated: {"value": 62, "unit": "bpm"}
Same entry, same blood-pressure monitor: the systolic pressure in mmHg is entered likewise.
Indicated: {"value": 176, "unit": "mmHg"}
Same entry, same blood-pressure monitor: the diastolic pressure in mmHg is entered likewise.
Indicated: {"value": 68, "unit": "mmHg"}
